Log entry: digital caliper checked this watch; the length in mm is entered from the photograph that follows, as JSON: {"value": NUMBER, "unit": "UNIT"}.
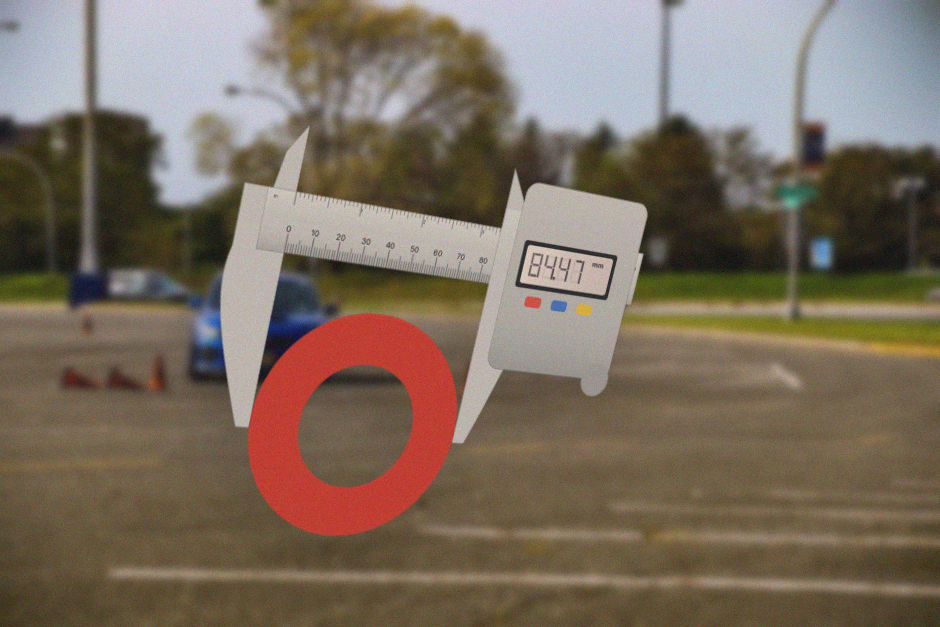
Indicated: {"value": 84.47, "unit": "mm"}
